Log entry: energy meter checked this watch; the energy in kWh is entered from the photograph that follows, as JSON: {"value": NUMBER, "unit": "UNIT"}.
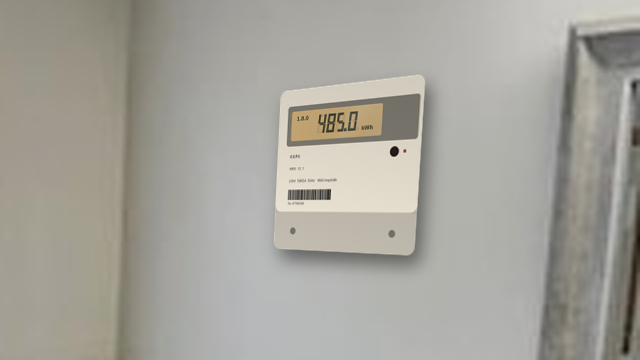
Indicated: {"value": 485.0, "unit": "kWh"}
